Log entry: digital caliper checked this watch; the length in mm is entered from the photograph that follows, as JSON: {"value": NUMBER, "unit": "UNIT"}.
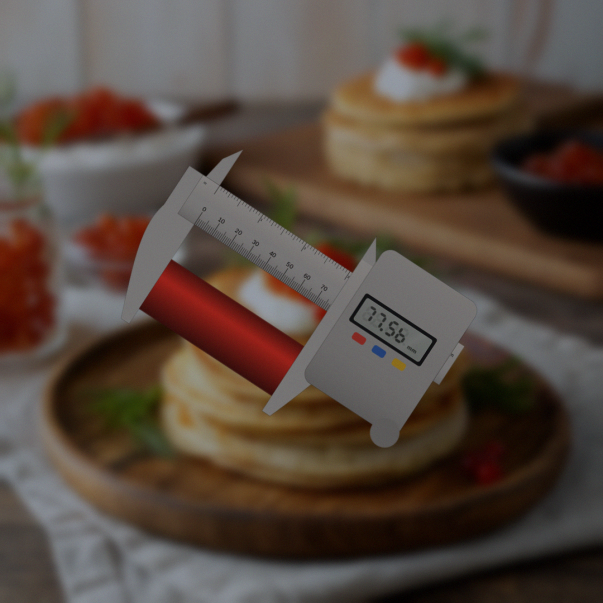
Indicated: {"value": 77.56, "unit": "mm"}
